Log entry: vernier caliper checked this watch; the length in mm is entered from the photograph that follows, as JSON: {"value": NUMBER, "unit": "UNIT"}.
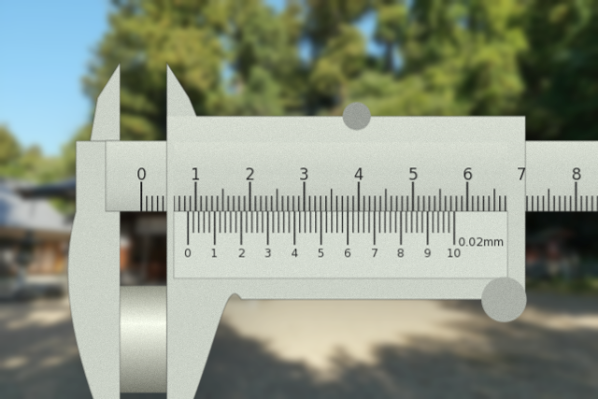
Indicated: {"value": 8.6, "unit": "mm"}
